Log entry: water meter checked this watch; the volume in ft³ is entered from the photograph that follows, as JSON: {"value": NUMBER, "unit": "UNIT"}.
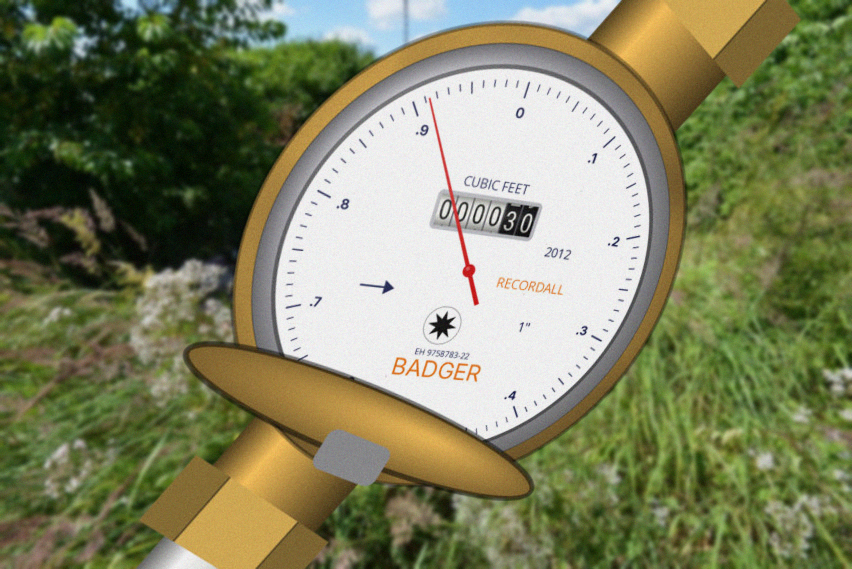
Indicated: {"value": 29.91, "unit": "ft³"}
